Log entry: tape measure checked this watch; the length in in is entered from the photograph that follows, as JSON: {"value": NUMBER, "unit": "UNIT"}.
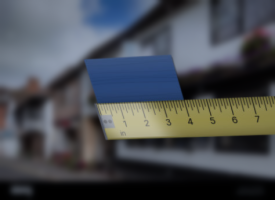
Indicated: {"value": 4, "unit": "in"}
